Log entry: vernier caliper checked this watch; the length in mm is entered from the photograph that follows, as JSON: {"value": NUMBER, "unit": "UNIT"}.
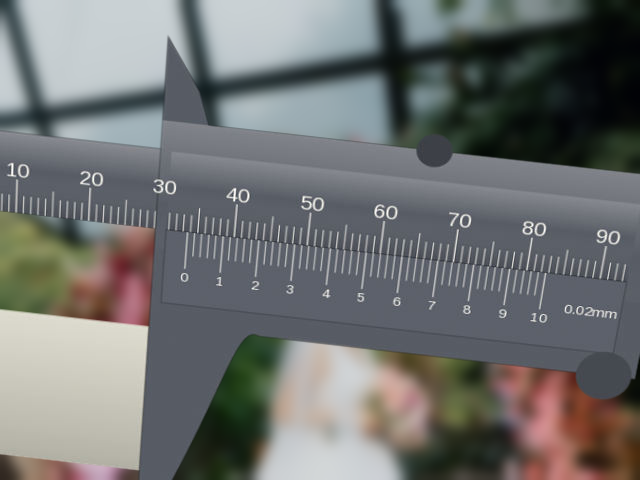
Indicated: {"value": 33.6, "unit": "mm"}
